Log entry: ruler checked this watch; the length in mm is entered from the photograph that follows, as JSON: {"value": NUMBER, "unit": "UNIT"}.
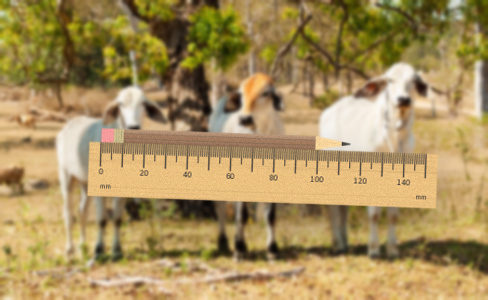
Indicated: {"value": 115, "unit": "mm"}
